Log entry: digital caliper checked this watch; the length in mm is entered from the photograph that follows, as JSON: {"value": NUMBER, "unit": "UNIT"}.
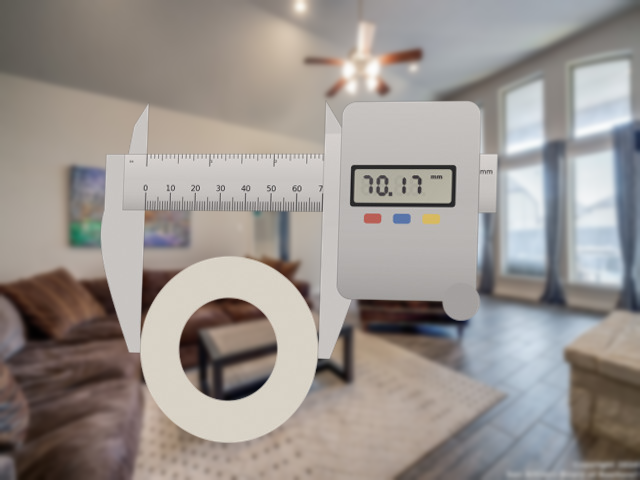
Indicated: {"value": 70.17, "unit": "mm"}
